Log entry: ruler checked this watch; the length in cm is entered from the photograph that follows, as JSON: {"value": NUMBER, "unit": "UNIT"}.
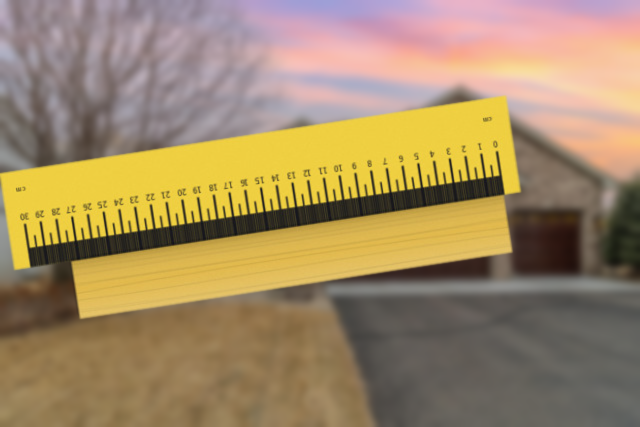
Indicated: {"value": 27.5, "unit": "cm"}
